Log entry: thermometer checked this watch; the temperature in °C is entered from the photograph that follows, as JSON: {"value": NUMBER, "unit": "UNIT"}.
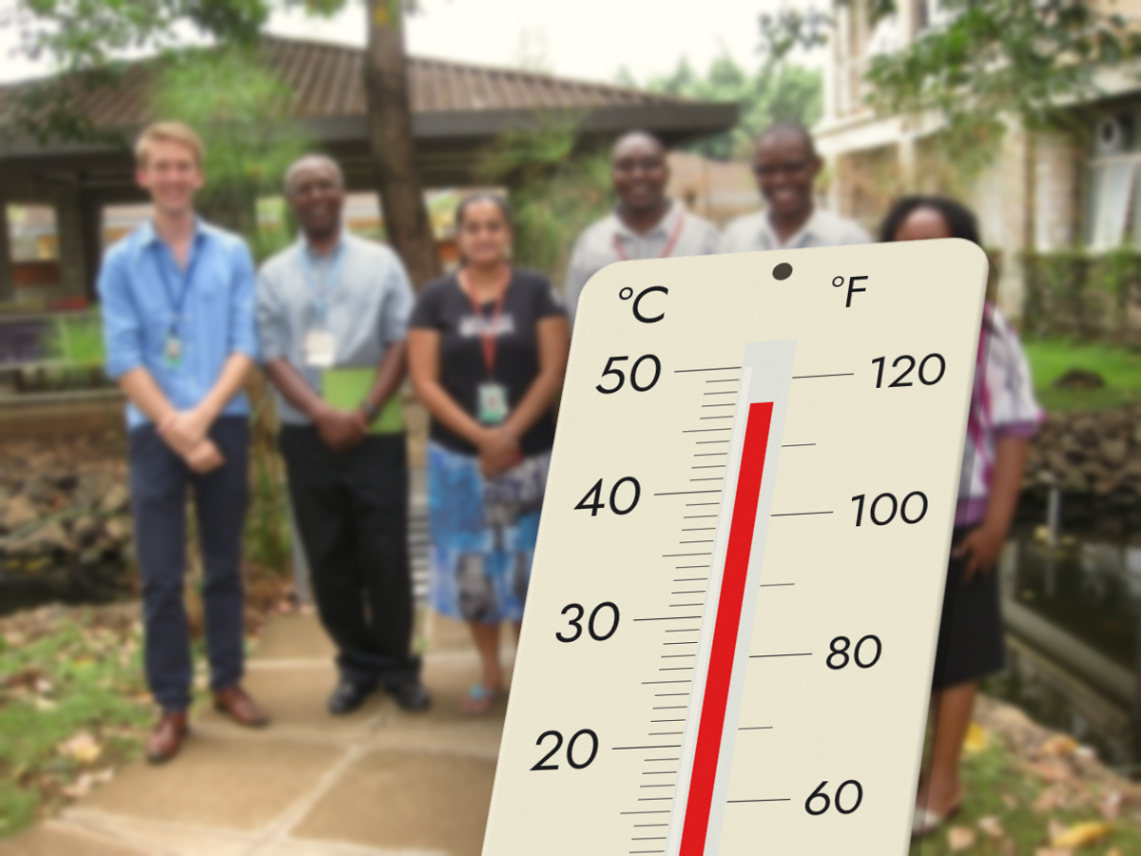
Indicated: {"value": 47, "unit": "°C"}
